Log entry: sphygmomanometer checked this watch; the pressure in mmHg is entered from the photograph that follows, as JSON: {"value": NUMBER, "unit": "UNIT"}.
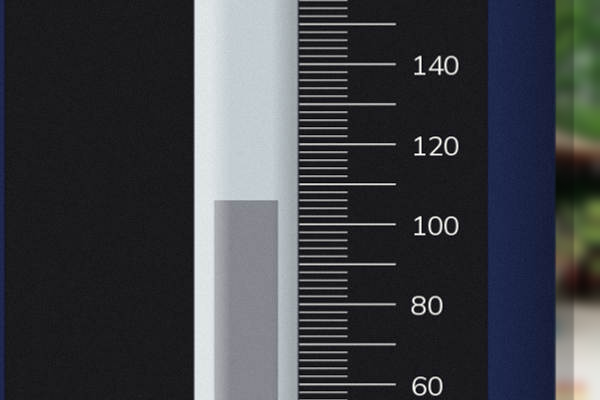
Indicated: {"value": 106, "unit": "mmHg"}
